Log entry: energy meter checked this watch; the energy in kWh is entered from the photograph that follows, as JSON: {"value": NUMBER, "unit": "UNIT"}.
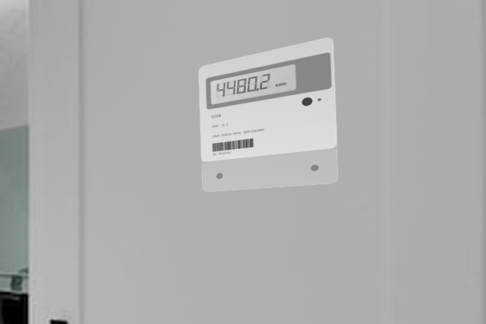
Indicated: {"value": 4480.2, "unit": "kWh"}
